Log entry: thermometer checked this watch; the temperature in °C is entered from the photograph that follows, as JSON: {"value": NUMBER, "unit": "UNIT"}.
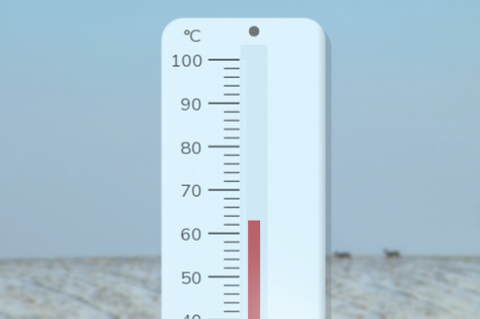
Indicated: {"value": 63, "unit": "°C"}
